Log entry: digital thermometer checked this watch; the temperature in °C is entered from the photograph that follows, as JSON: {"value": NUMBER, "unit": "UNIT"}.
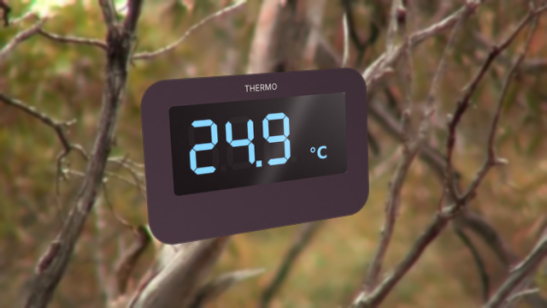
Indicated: {"value": 24.9, "unit": "°C"}
